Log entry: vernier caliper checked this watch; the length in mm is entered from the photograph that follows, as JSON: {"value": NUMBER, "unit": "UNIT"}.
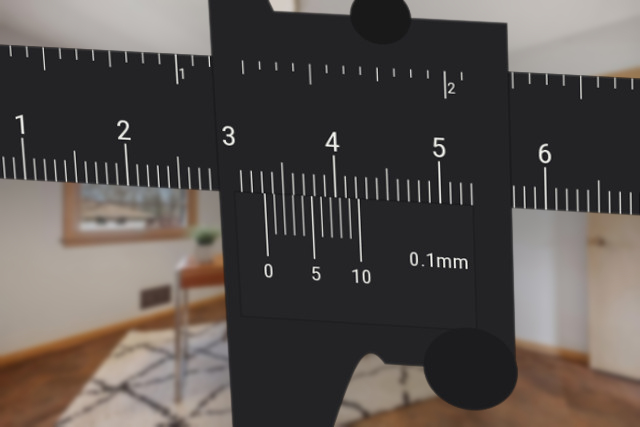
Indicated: {"value": 33.2, "unit": "mm"}
